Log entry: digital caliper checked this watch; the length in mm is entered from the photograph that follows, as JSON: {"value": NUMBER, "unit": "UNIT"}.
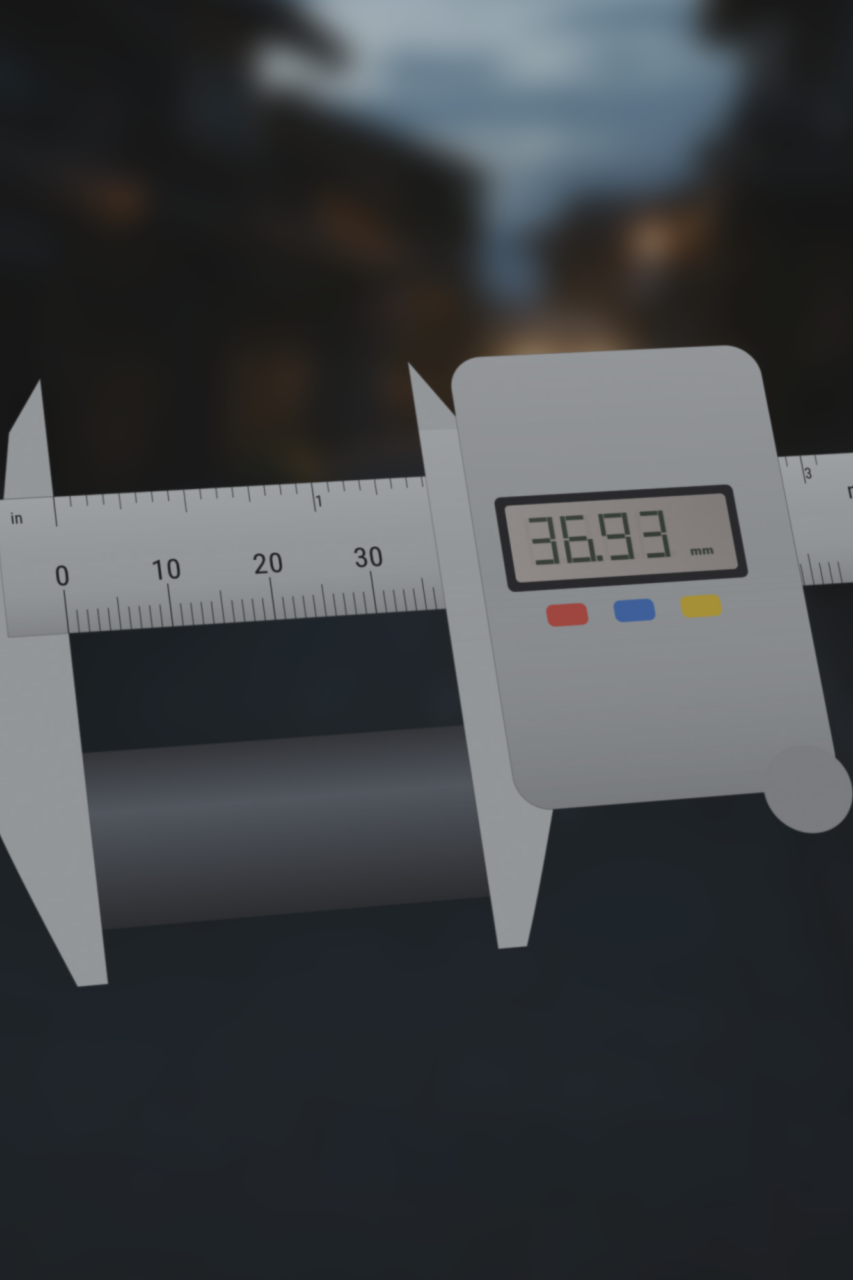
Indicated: {"value": 36.93, "unit": "mm"}
